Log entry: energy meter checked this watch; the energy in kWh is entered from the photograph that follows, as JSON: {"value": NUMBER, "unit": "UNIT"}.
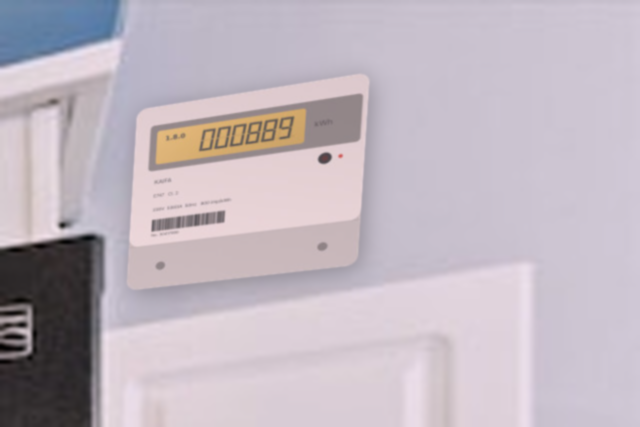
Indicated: {"value": 889, "unit": "kWh"}
